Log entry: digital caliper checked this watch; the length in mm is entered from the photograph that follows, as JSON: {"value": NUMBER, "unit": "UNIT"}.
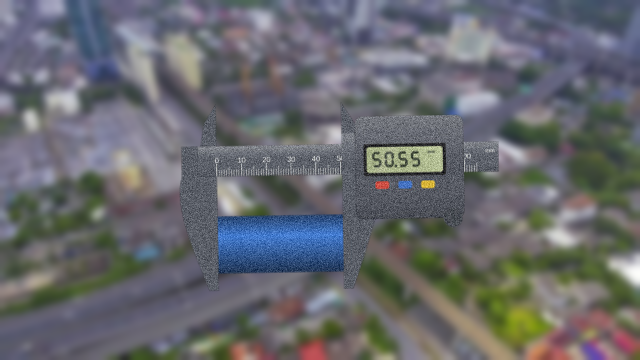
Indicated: {"value": 50.55, "unit": "mm"}
